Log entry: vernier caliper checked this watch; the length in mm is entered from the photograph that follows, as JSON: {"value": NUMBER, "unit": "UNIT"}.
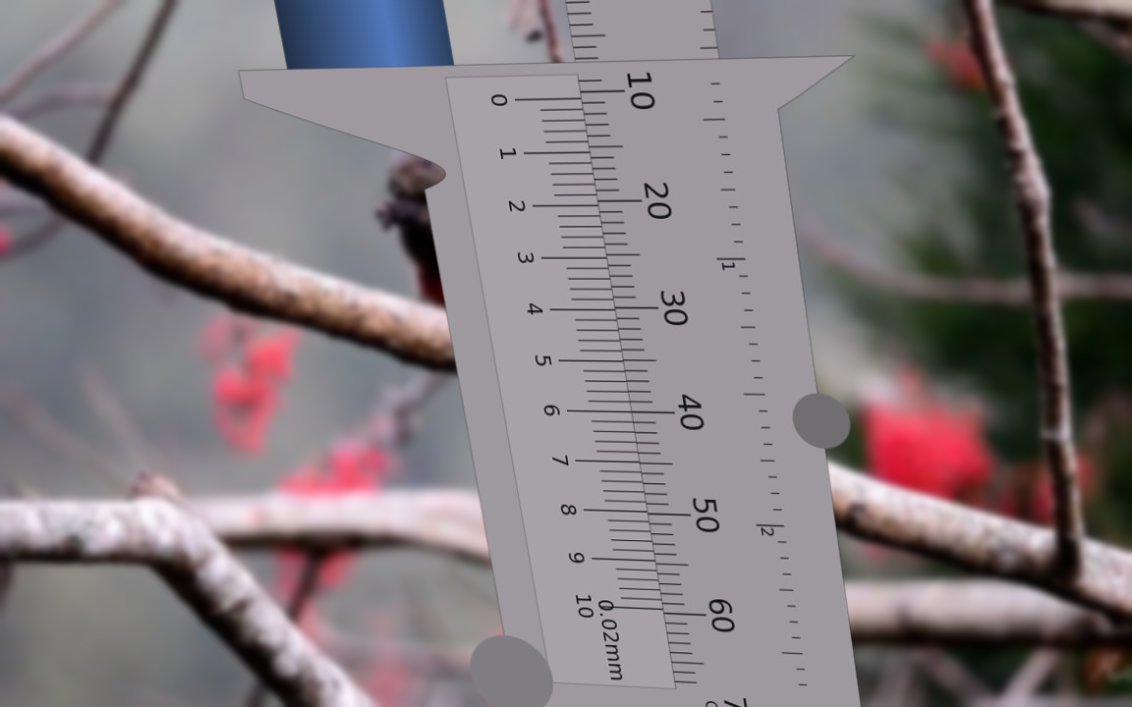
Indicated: {"value": 10.6, "unit": "mm"}
